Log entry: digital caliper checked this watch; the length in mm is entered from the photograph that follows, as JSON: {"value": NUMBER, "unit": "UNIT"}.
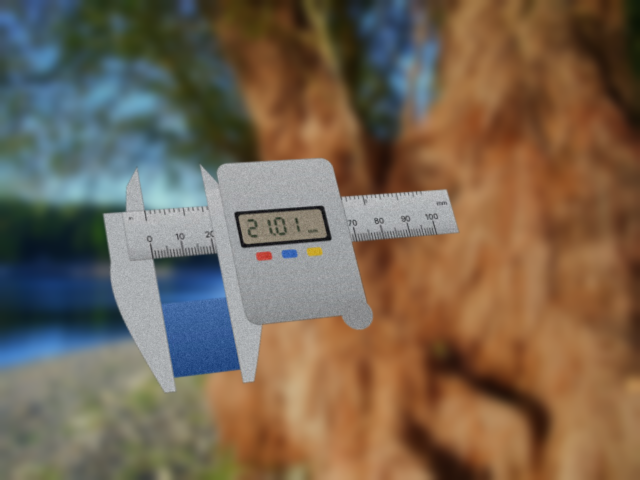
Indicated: {"value": 21.01, "unit": "mm"}
